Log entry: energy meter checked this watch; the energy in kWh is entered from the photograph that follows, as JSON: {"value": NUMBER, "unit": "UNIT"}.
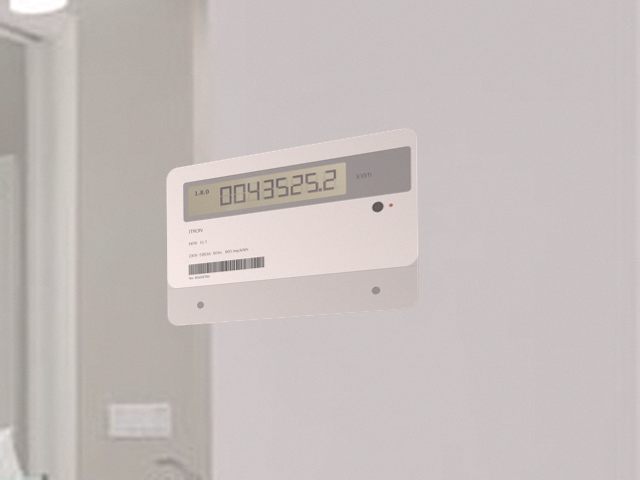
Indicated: {"value": 43525.2, "unit": "kWh"}
